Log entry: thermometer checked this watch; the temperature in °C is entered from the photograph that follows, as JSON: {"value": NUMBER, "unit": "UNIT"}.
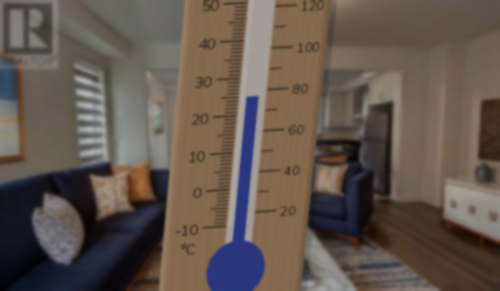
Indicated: {"value": 25, "unit": "°C"}
